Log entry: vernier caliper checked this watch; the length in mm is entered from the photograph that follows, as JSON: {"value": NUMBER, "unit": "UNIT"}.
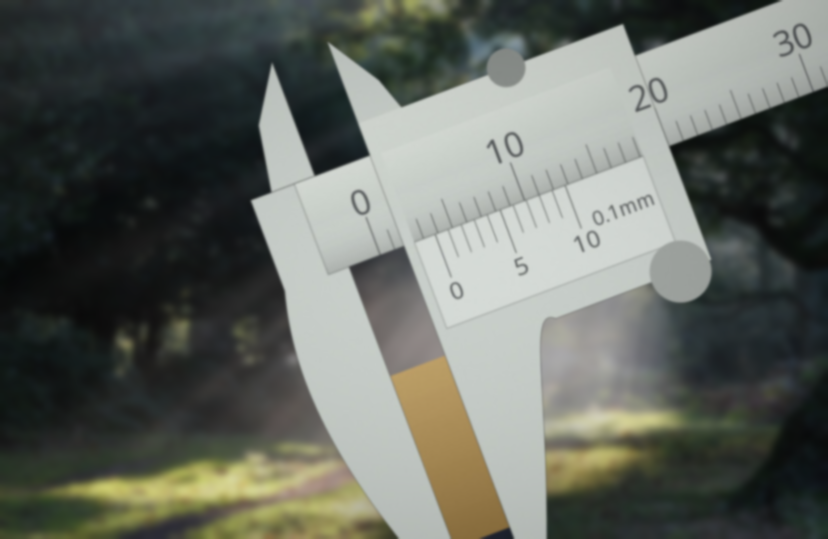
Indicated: {"value": 3.8, "unit": "mm"}
